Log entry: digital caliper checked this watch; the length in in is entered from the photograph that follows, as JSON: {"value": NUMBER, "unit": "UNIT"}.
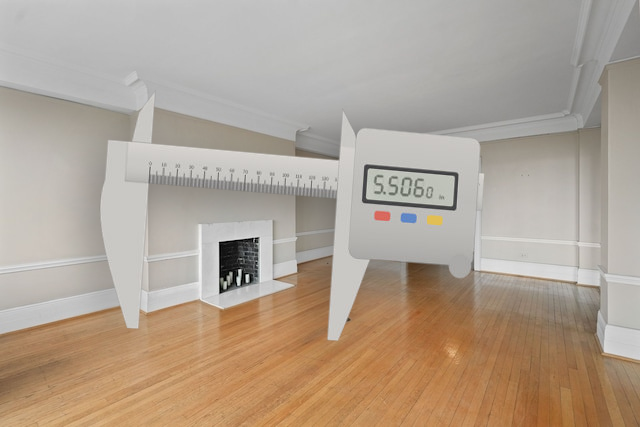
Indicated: {"value": 5.5060, "unit": "in"}
